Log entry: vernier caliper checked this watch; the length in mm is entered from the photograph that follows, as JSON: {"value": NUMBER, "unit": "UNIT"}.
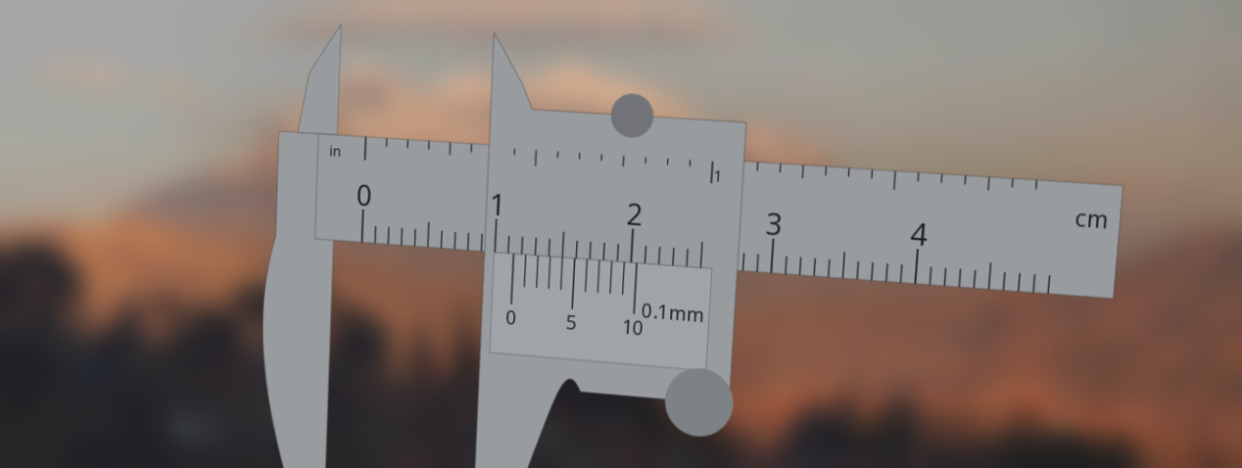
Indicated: {"value": 11.4, "unit": "mm"}
